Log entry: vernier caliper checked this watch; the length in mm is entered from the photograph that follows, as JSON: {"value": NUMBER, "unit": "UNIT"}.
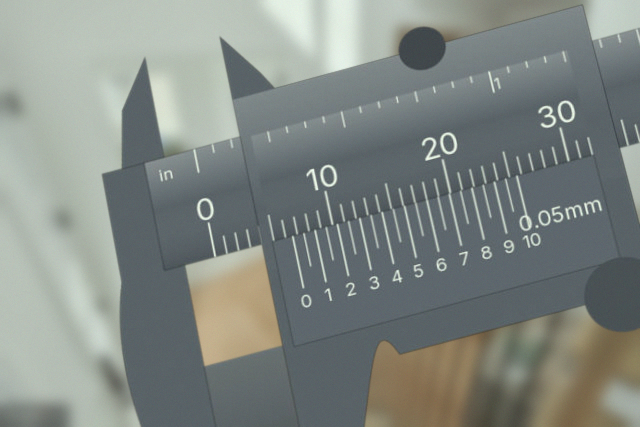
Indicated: {"value": 6.6, "unit": "mm"}
